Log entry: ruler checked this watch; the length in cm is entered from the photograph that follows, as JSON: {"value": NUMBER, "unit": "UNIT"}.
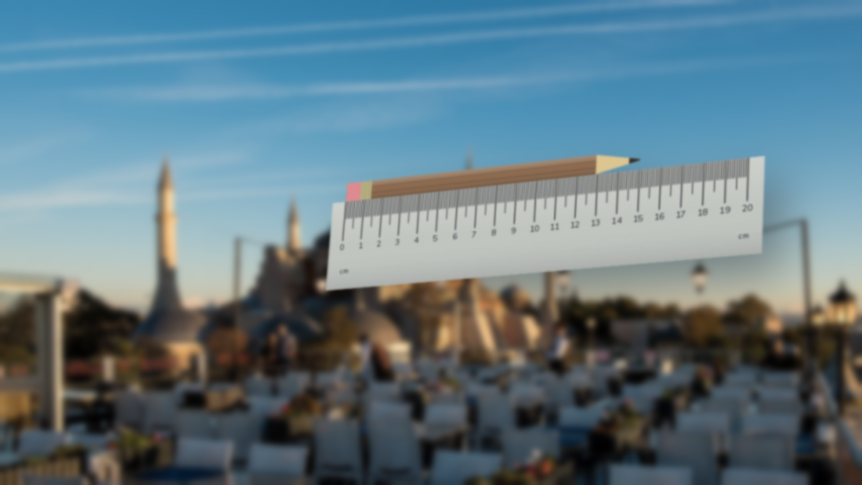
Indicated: {"value": 15, "unit": "cm"}
